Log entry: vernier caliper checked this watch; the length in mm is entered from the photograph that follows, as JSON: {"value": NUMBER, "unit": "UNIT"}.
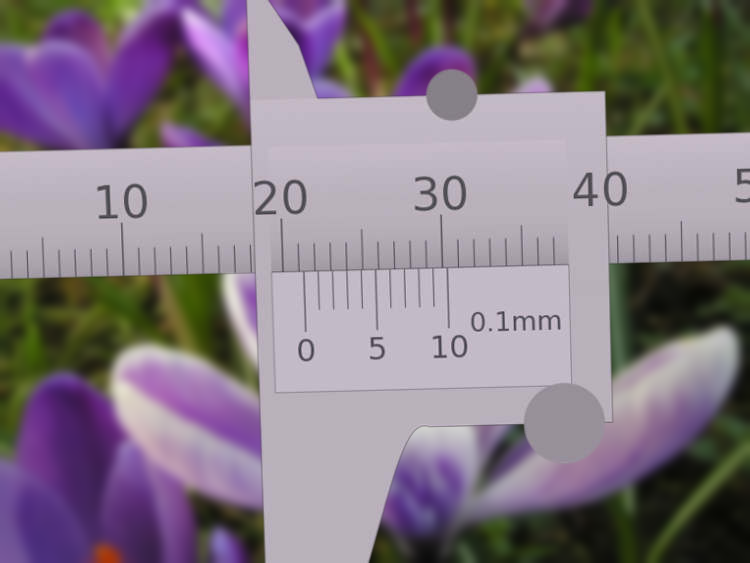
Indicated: {"value": 21.3, "unit": "mm"}
